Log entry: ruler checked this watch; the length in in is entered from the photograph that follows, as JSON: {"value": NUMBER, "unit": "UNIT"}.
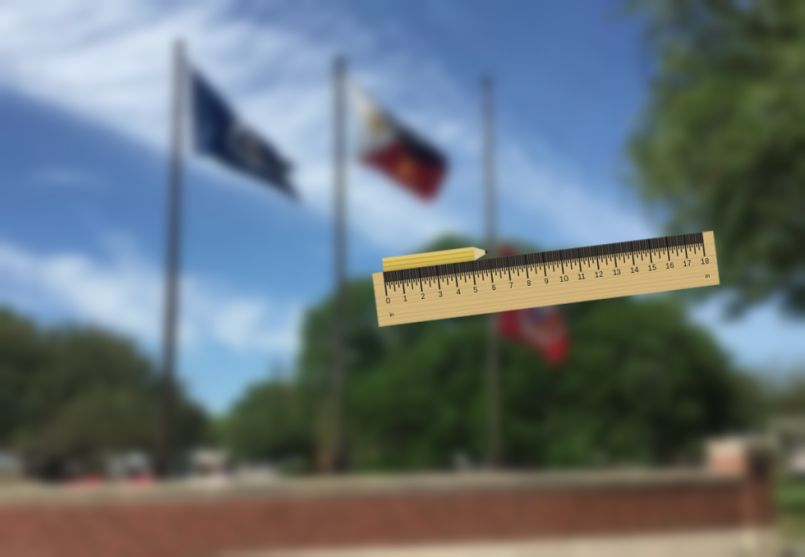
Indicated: {"value": 6, "unit": "in"}
